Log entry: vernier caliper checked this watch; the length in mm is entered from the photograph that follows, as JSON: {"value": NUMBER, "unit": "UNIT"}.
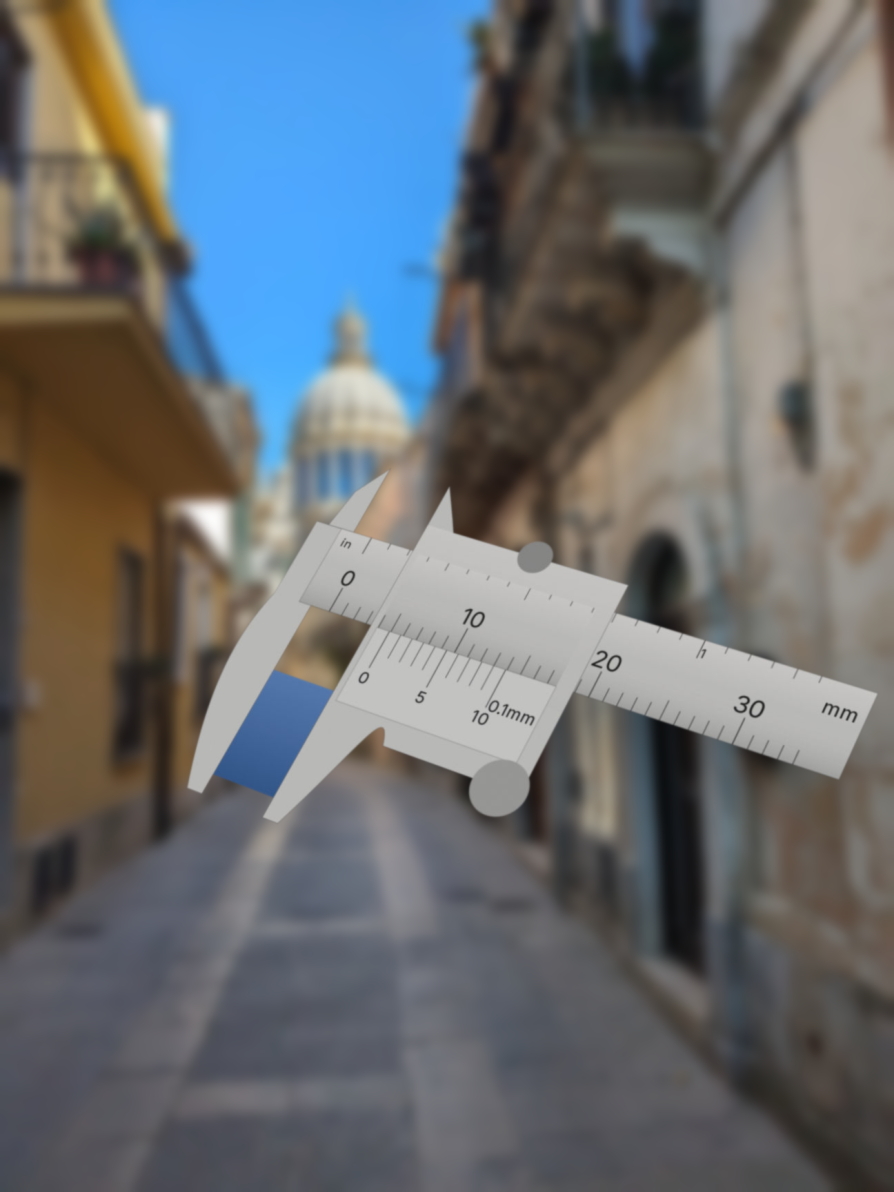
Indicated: {"value": 4.9, "unit": "mm"}
